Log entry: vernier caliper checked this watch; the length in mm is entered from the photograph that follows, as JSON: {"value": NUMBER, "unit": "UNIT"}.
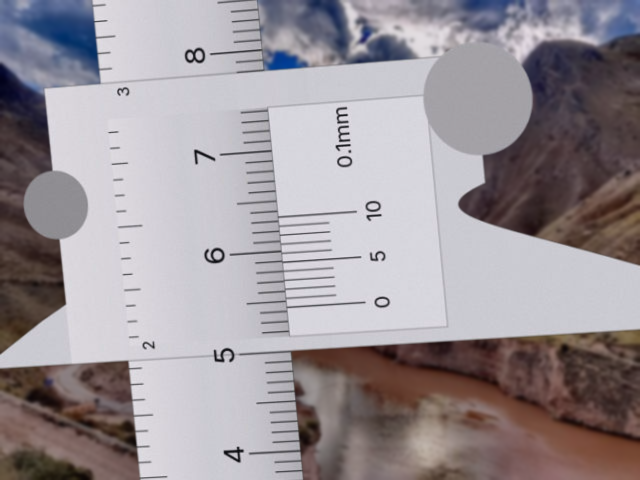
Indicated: {"value": 54.4, "unit": "mm"}
